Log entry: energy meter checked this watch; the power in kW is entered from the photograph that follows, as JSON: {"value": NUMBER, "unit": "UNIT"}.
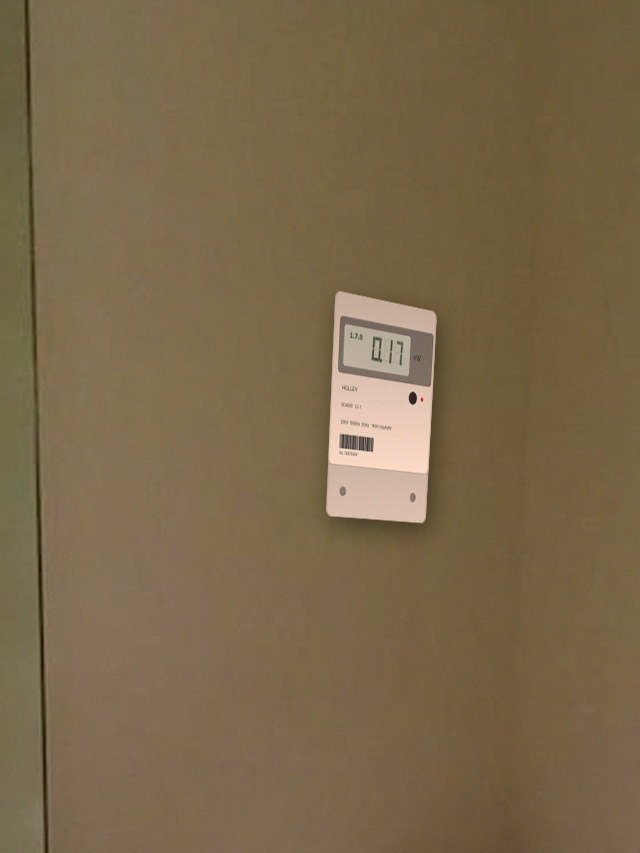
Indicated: {"value": 0.17, "unit": "kW"}
